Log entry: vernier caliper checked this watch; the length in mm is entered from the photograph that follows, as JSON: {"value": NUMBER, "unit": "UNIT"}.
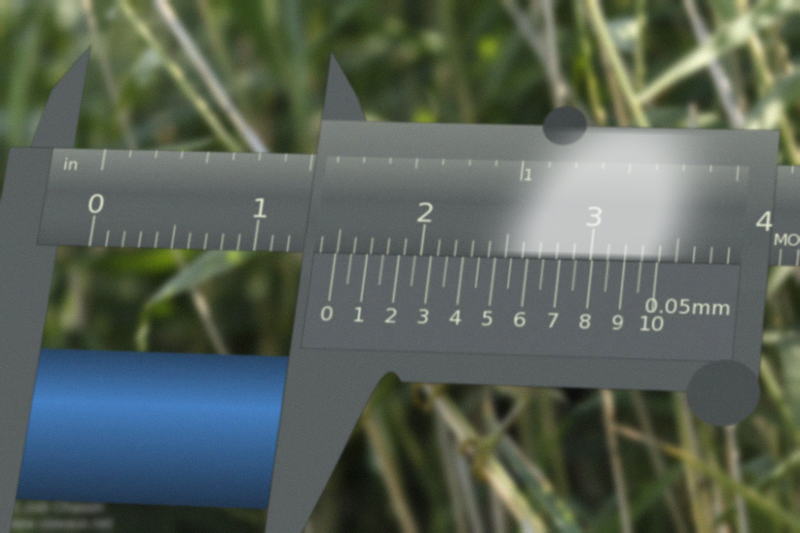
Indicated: {"value": 14.9, "unit": "mm"}
